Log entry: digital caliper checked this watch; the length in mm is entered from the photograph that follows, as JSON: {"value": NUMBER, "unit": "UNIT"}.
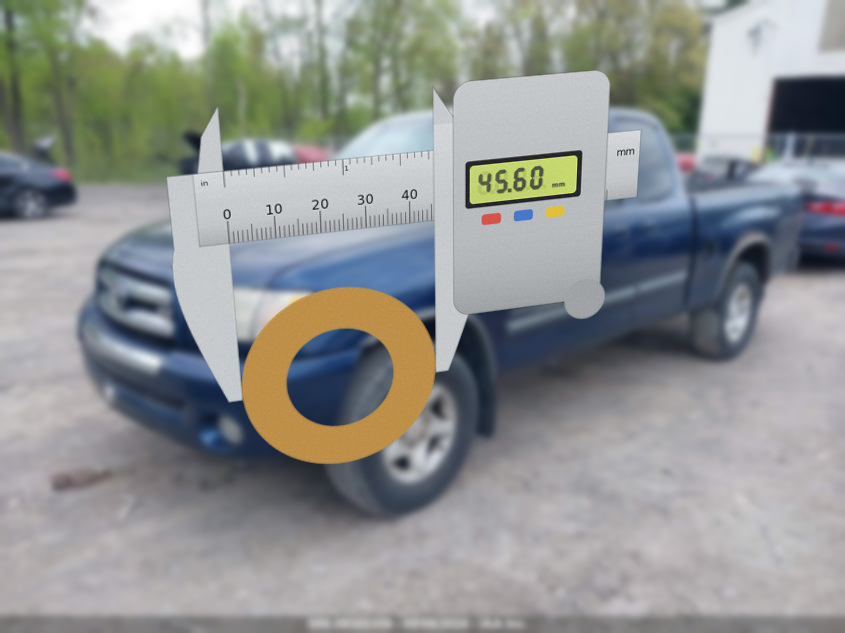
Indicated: {"value": 45.60, "unit": "mm"}
